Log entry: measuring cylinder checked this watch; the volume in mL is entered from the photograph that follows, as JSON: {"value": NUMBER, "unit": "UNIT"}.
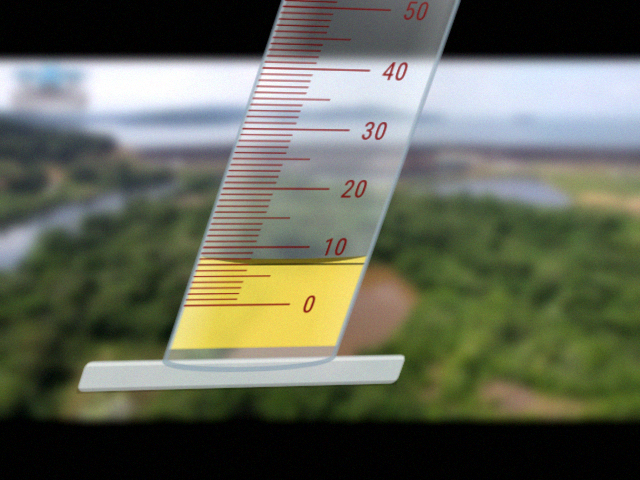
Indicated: {"value": 7, "unit": "mL"}
